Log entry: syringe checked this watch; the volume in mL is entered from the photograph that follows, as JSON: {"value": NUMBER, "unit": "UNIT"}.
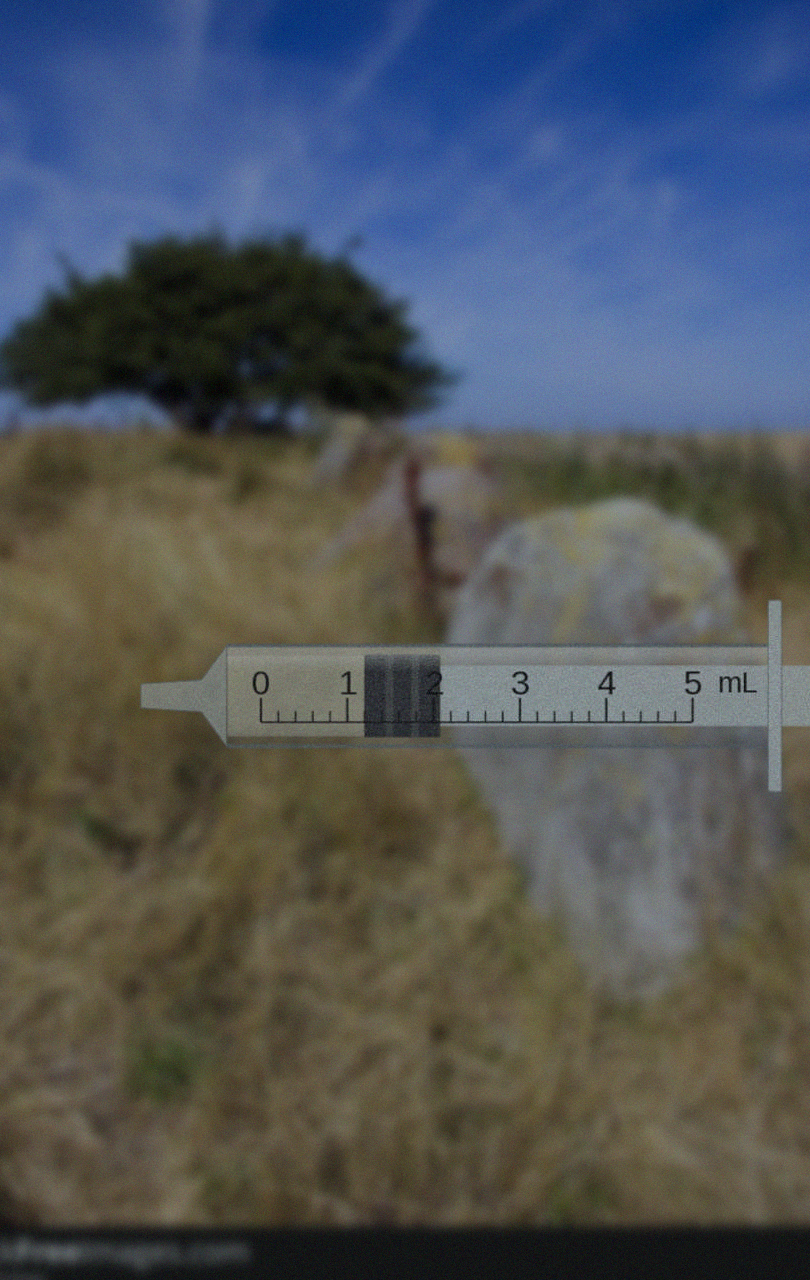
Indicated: {"value": 1.2, "unit": "mL"}
